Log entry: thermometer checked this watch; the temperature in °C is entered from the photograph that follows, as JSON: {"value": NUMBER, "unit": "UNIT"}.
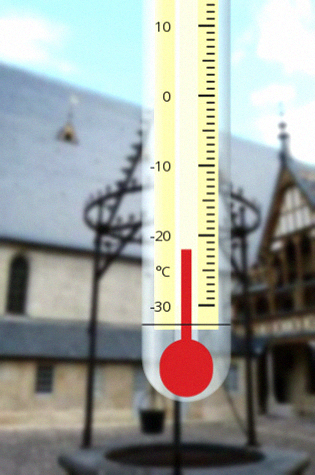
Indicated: {"value": -22, "unit": "°C"}
